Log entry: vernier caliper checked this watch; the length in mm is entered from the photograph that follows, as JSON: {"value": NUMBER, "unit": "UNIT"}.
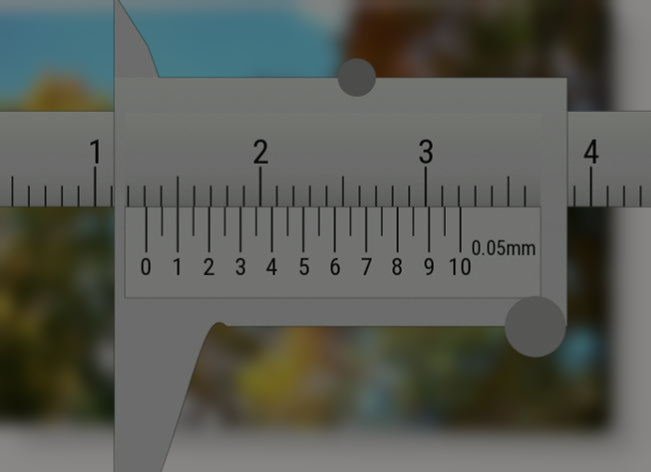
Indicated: {"value": 13.1, "unit": "mm"}
